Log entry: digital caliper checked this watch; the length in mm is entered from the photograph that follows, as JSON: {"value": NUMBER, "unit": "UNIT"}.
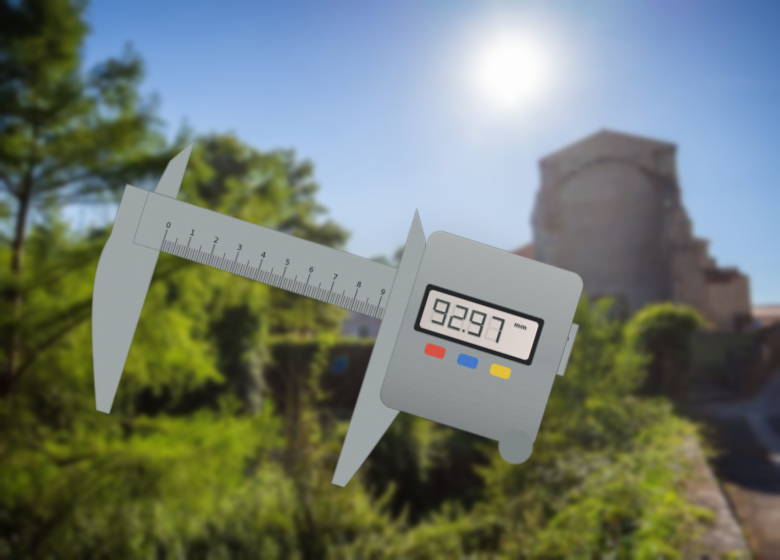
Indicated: {"value": 92.97, "unit": "mm"}
